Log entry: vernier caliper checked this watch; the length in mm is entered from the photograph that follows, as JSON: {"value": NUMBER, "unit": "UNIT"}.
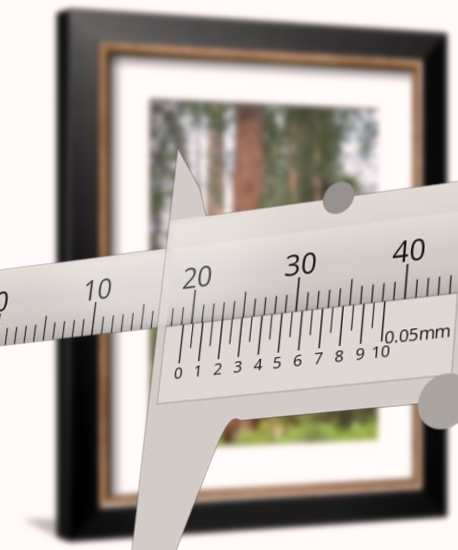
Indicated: {"value": 19.2, "unit": "mm"}
